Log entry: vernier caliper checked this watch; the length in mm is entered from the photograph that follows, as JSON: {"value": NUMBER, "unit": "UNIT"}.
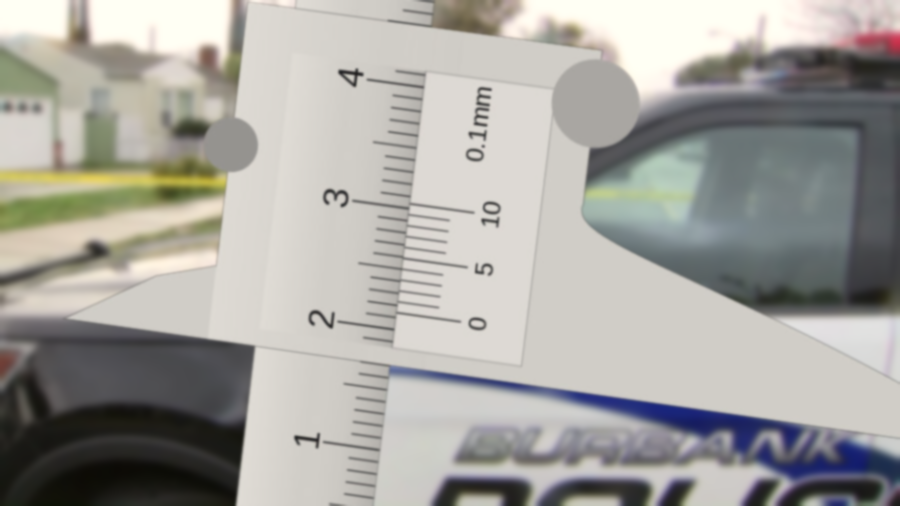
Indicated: {"value": 21.4, "unit": "mm"}
